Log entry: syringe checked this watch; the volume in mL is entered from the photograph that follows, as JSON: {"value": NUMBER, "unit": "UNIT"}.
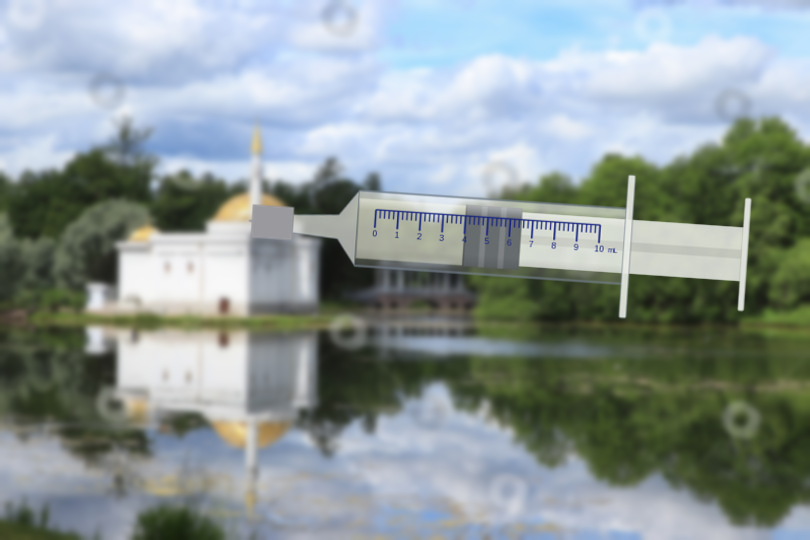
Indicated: {"value": 4, "unit": "mL"}
